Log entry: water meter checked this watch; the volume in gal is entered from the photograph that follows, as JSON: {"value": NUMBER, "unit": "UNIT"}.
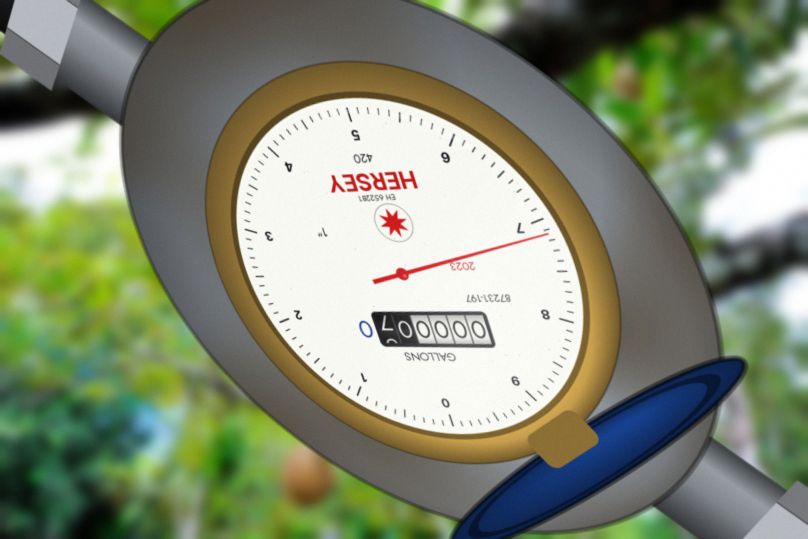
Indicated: {"value": 67.1, "unit": "gal"}
